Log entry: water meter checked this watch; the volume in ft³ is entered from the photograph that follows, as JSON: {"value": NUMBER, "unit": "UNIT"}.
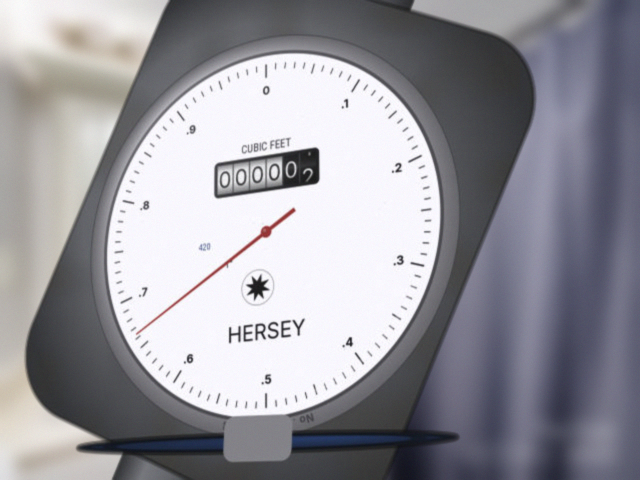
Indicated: {"value": 1.66, "unit": "ft³"}
